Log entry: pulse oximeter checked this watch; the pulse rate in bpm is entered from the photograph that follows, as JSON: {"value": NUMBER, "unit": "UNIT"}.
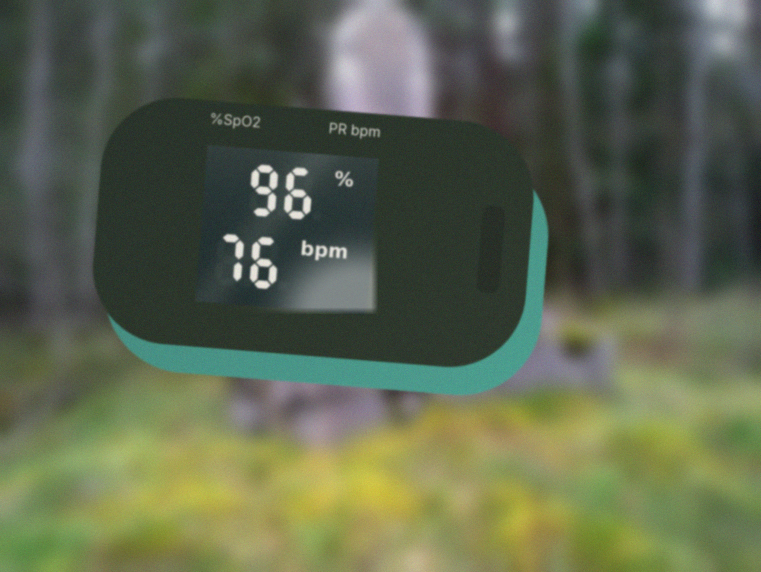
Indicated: {"value": 76, "unit": "bpm"}
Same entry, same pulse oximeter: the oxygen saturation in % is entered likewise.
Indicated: {"value": 96, "unit": "%"}
